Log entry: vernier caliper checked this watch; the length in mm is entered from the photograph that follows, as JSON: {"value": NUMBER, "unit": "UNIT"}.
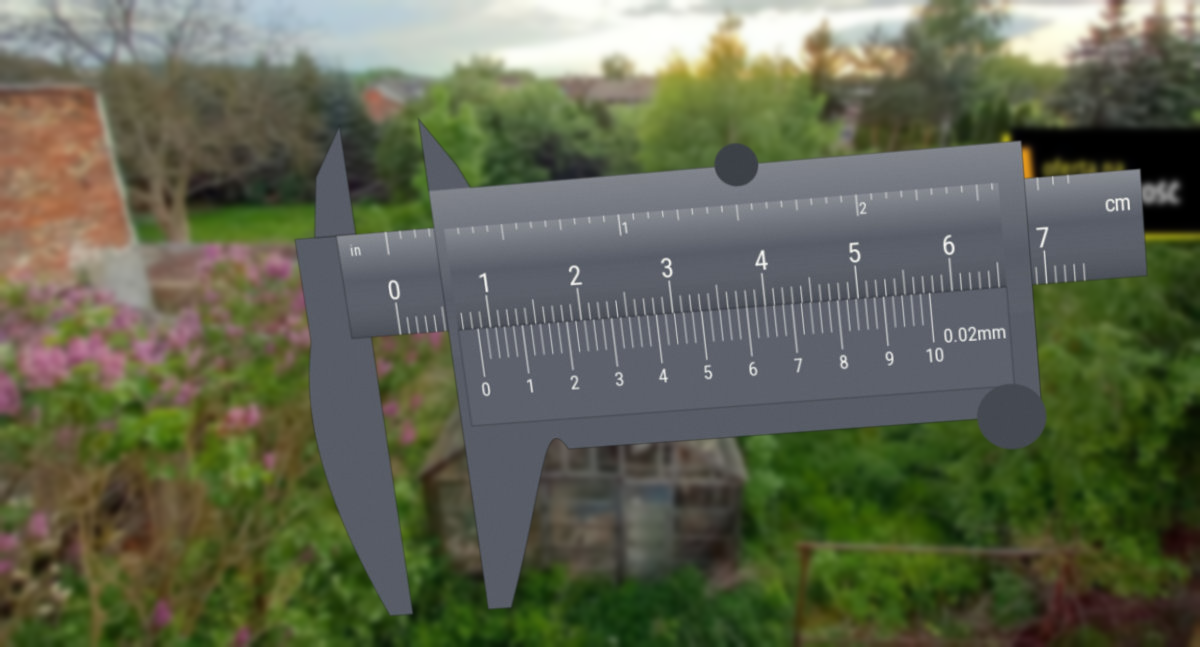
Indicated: {"value": 8.6, "unit": "mm"}
